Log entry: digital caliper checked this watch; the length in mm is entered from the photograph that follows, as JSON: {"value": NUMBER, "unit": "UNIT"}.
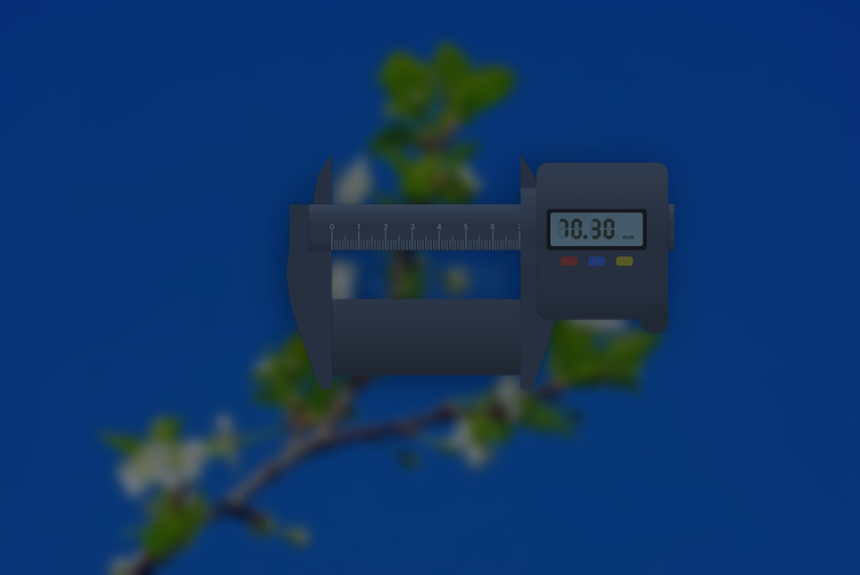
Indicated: {"value": 70.30, "unit": "mm"}
